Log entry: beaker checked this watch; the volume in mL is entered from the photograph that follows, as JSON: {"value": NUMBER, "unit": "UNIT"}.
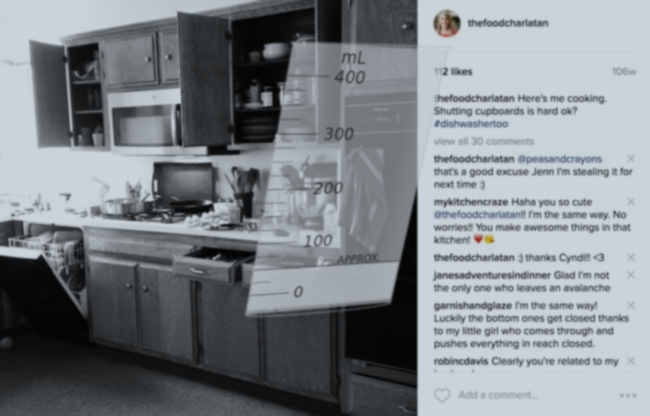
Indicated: {"value": 50, "unit": "mL"}
